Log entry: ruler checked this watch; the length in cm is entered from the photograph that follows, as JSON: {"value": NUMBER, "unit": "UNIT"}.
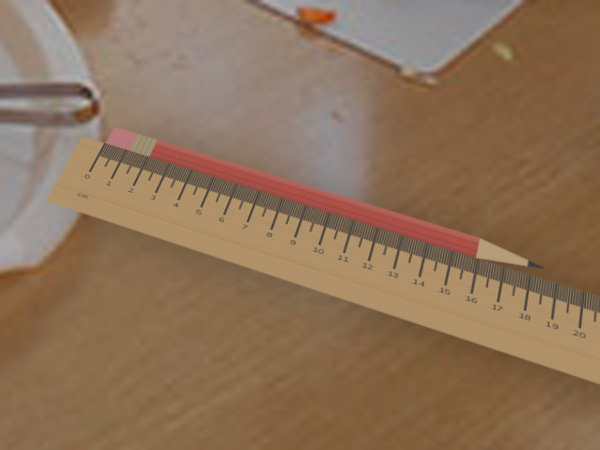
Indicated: {"value": 18.5, "unit": "cm"}
